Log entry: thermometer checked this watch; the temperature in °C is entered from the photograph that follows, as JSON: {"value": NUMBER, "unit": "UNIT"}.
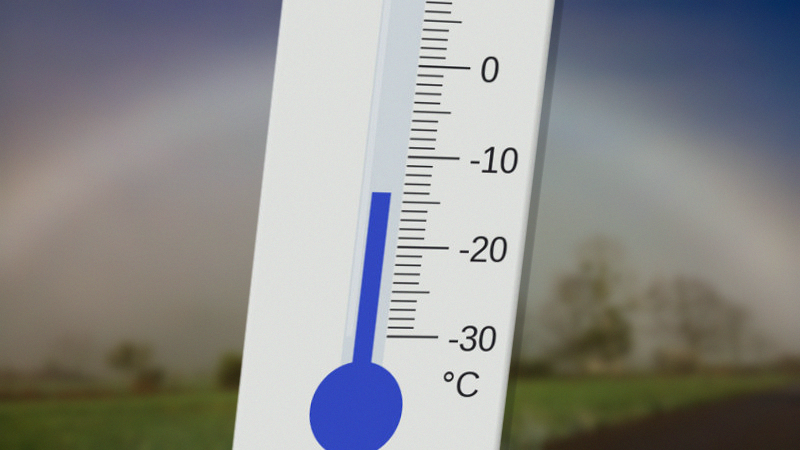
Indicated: {"value": -14, "unit": "°C"}
